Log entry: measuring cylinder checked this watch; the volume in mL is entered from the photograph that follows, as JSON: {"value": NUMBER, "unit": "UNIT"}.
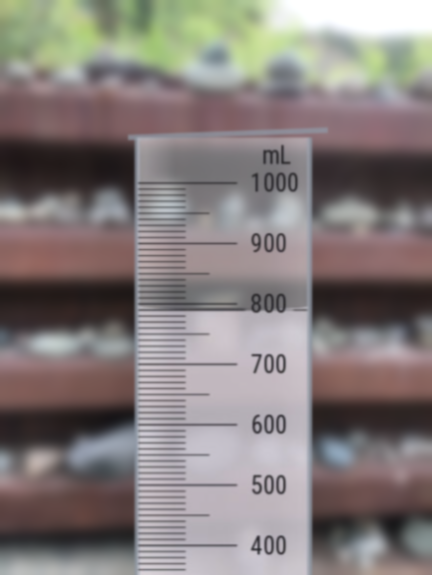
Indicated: {"value": 790, "unit": "mL"}
